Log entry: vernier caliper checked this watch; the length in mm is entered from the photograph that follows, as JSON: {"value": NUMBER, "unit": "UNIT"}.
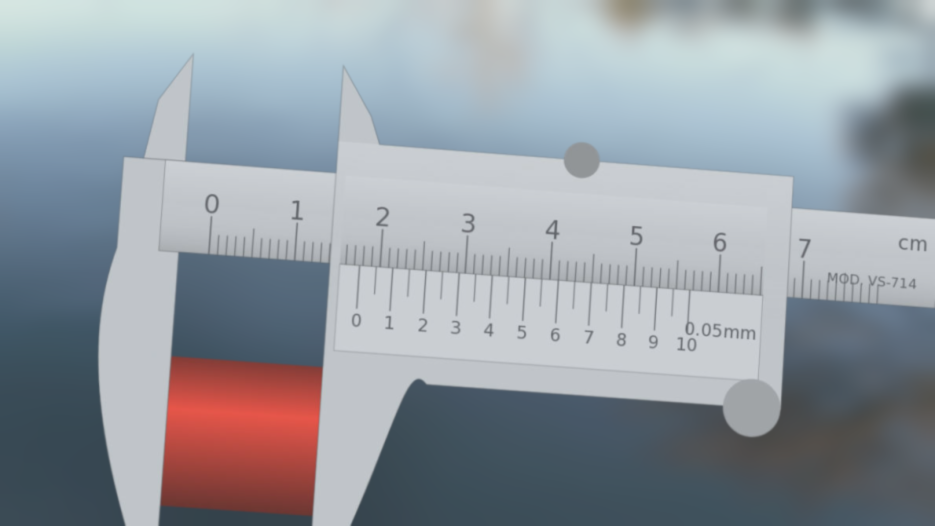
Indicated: {"value": 17.6, "unit": "mm"}
